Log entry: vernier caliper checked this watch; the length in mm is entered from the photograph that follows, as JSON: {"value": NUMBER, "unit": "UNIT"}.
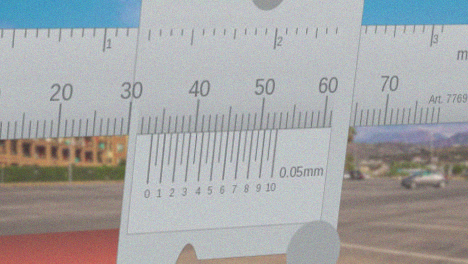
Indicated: {"value": 33.6, "unit": "mm"}
